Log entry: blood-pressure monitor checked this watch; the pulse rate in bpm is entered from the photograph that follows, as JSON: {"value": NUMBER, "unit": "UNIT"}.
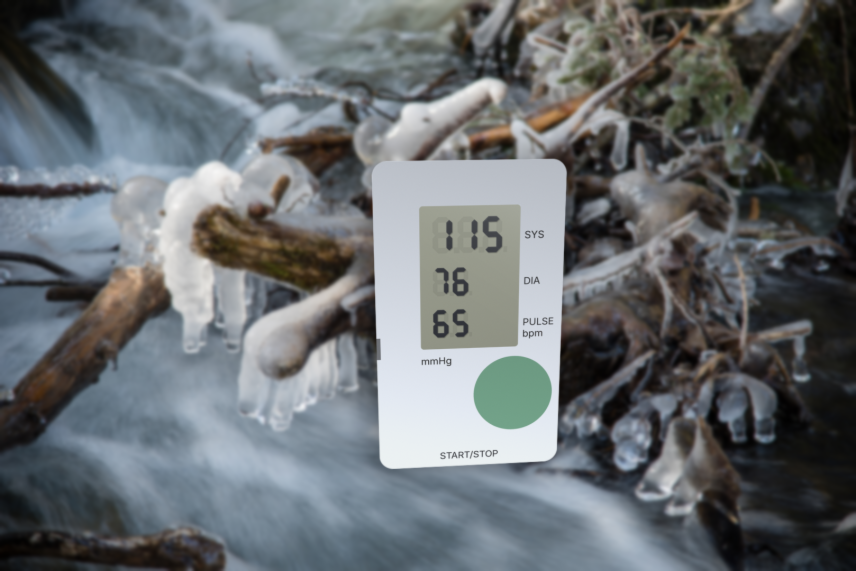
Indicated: {"value": 65, "unit": "bpm"}
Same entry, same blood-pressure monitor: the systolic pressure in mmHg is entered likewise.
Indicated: {"value": 115, "unit": "mmHg"}
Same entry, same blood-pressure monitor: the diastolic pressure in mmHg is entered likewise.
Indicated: {"value": 76, "unit": "mmHg"}
